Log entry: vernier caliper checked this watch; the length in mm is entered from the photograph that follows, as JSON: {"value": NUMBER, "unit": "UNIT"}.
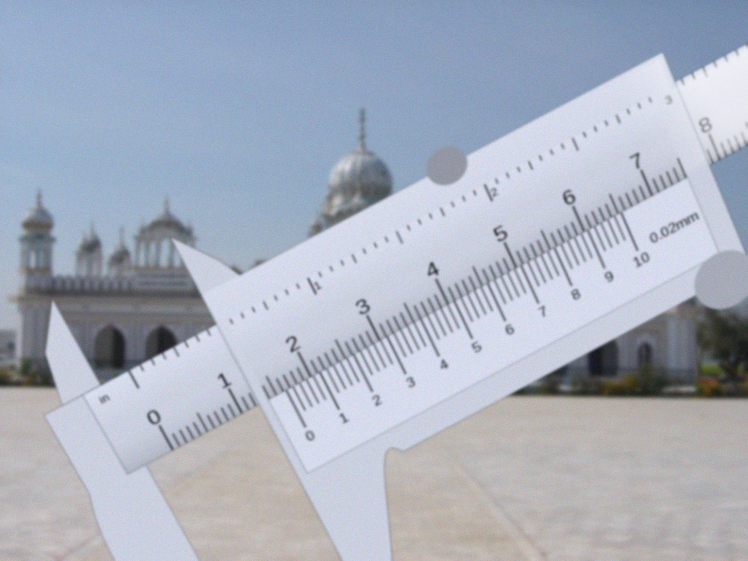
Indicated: {"value": 16.4, "unit": "mm"}
